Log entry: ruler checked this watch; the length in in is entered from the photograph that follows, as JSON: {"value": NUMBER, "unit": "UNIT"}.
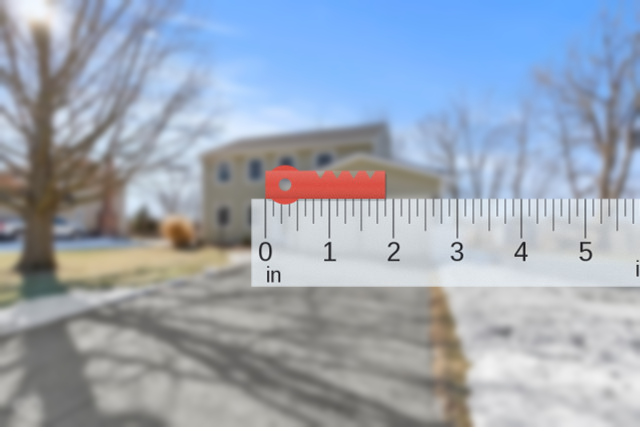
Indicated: {"value": 1.875, "unit": "in"}
